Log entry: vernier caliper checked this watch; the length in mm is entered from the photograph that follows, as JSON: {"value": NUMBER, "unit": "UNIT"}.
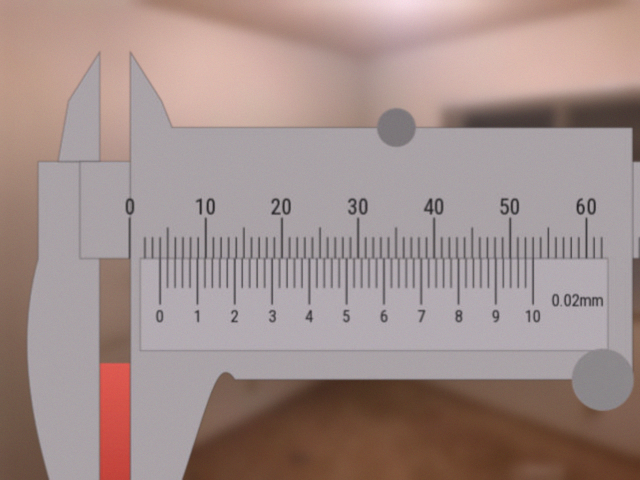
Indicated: {"value": 4.0, "unit": "mm"}
